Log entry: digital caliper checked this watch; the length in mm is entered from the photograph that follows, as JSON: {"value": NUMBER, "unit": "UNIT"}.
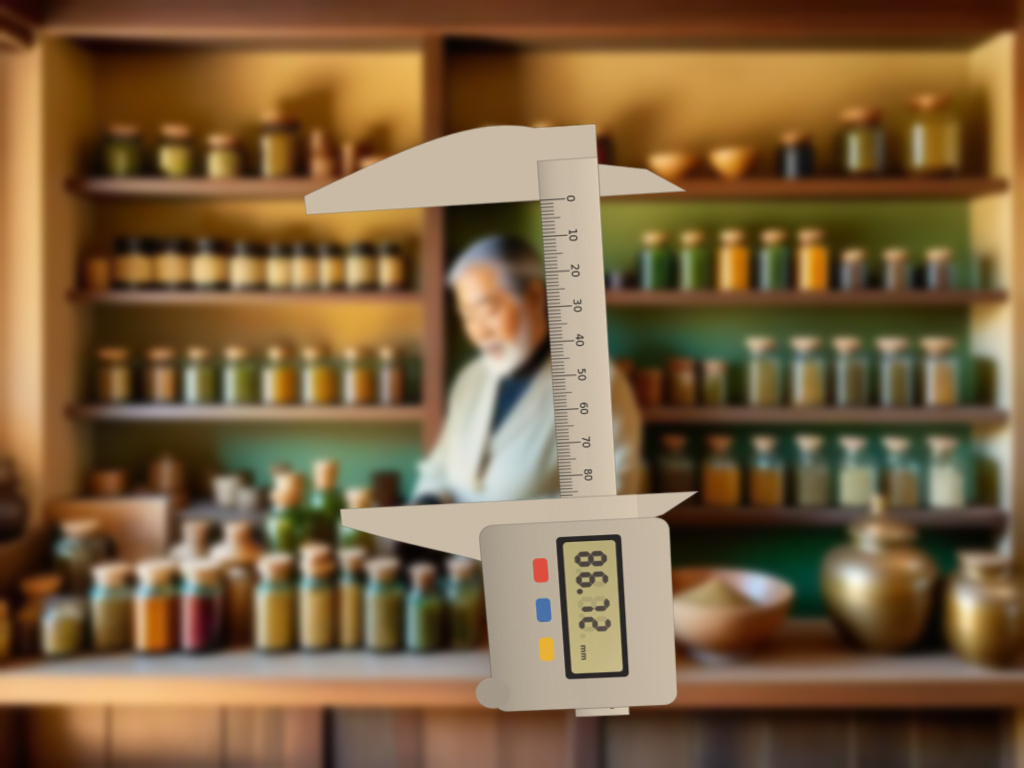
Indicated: {"value": 86.72, "unit": "mm"}
